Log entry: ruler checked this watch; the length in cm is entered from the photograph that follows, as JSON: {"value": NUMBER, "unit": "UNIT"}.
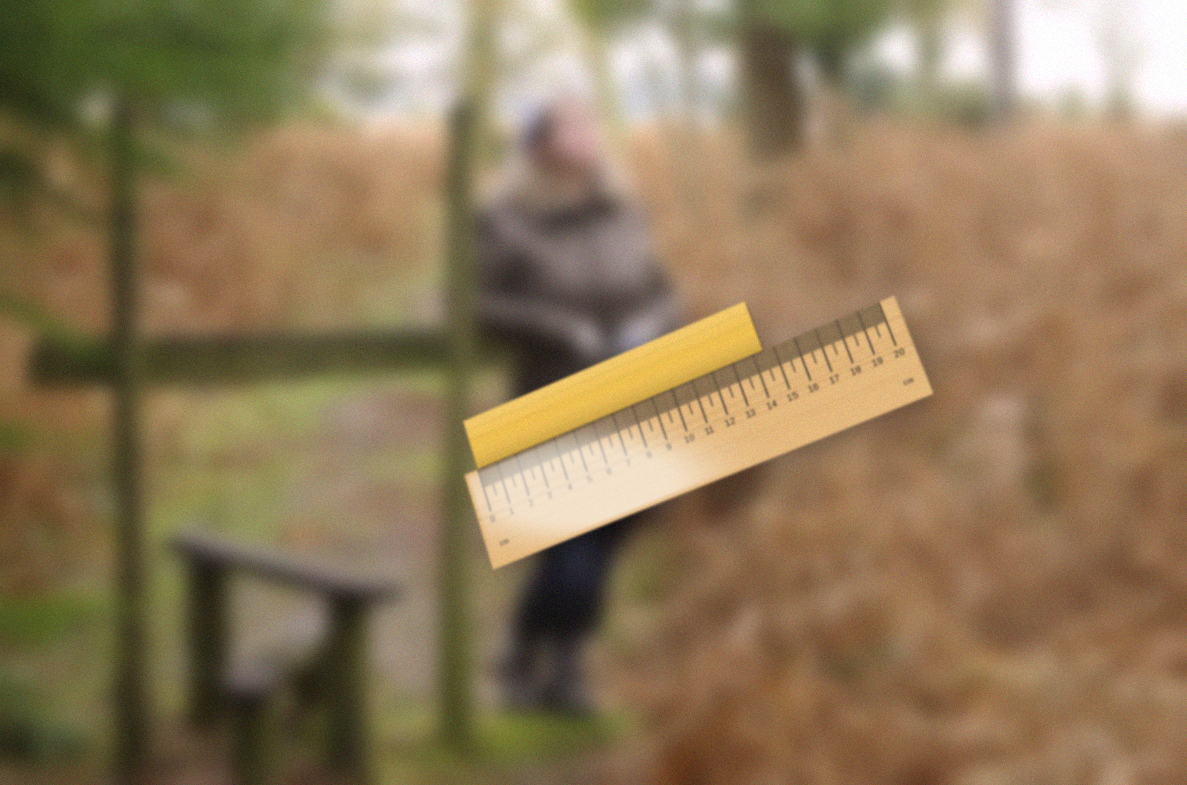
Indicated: {"value": 14.5, "unit": "cm"}
